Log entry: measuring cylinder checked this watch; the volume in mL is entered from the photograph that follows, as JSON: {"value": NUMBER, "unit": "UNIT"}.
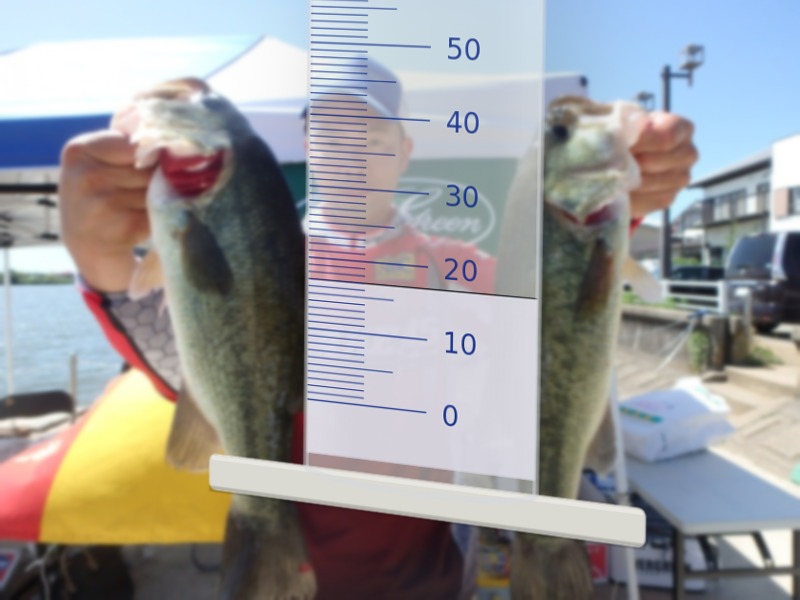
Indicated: {"value": 17, "unit": "mL"}
